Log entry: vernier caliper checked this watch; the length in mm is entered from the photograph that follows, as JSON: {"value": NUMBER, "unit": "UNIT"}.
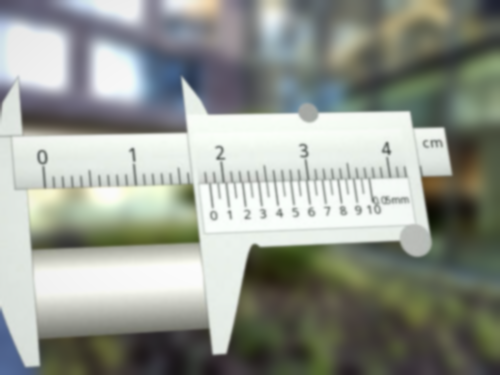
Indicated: {"value": 18.4, "unit": "mm"}
